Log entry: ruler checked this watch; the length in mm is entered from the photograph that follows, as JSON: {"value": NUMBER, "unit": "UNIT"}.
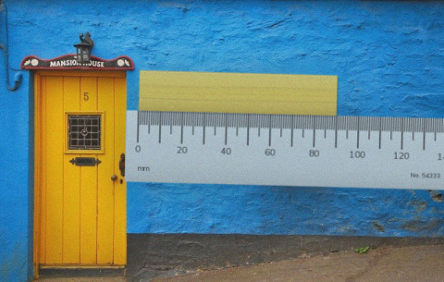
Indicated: {"value": 90, "unit": "mm"}
